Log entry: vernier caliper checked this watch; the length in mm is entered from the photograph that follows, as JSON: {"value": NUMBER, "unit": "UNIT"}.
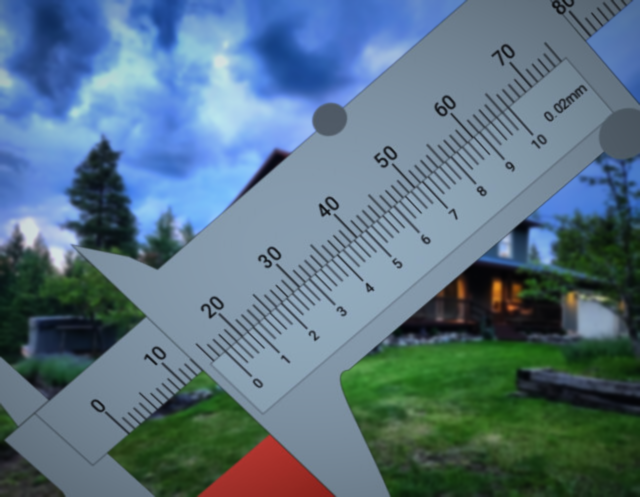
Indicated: {"value": 17.0, "unit": "mm"}
